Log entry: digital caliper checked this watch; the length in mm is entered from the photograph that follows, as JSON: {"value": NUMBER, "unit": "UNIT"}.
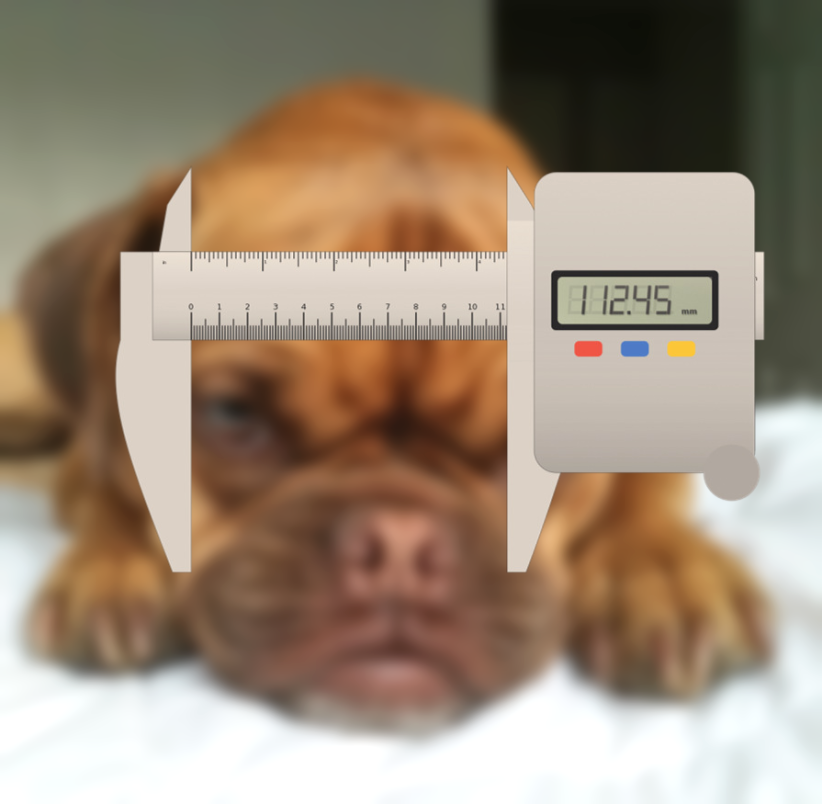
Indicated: {"value": 112.45, "unit": "mm"}
